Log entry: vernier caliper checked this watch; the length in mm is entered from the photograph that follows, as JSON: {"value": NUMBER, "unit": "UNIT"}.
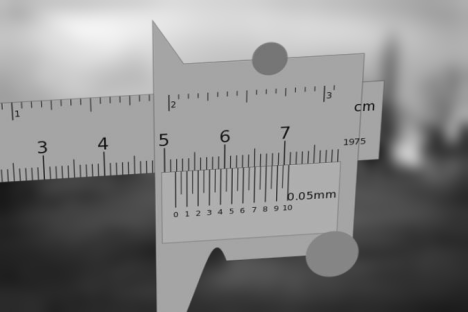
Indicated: {"value": 51.8, "unit": "mm"}
